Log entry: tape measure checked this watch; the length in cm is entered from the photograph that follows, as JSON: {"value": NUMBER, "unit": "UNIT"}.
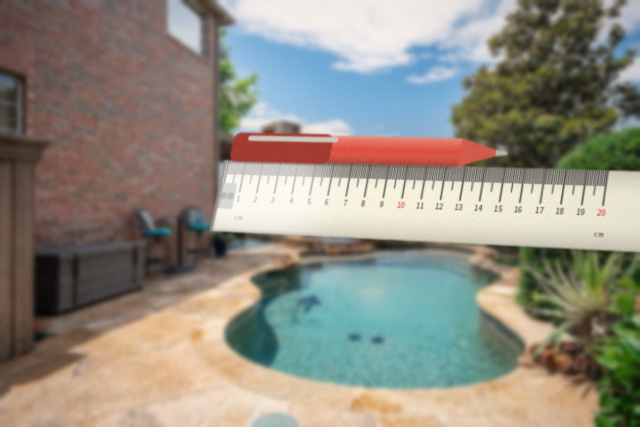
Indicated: {"value": 15, "unit": "cm"}
